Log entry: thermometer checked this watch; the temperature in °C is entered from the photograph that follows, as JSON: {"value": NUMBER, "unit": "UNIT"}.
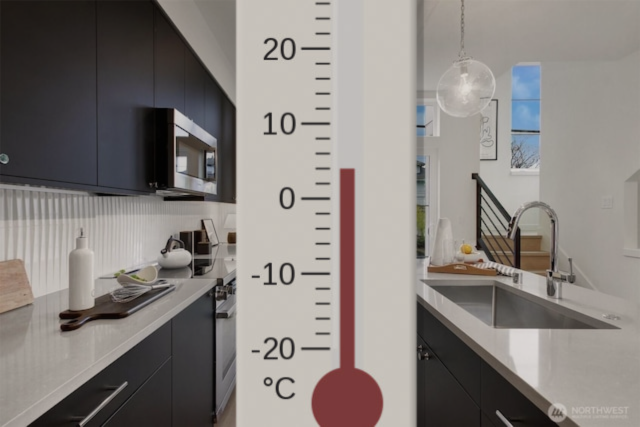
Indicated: {"value": 4, "unit": "°C"}
